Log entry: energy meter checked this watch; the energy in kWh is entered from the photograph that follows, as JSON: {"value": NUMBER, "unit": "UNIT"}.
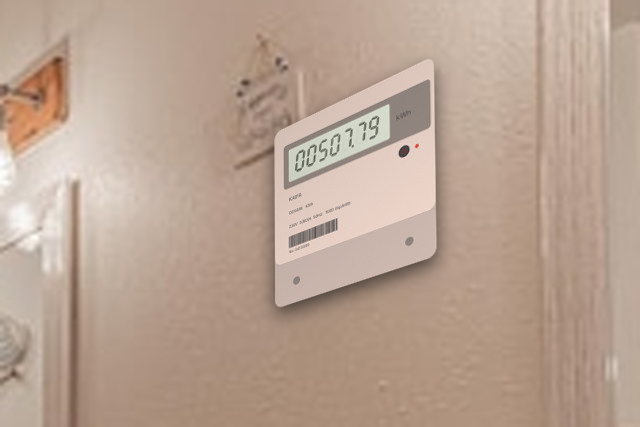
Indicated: {"value": 507.79, "unit": "kWh"}
